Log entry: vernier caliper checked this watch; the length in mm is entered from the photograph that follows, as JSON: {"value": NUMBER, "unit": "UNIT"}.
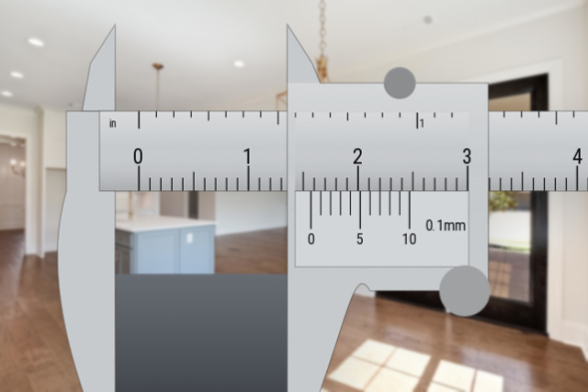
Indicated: {"value": 15.7, "unit": "mm"}
